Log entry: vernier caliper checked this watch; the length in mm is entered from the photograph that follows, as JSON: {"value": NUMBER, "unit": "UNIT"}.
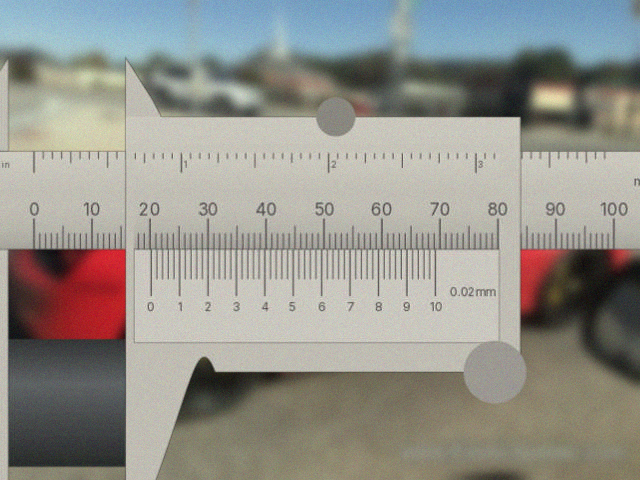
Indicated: {"value": 20.2, "unit": "mm"}
